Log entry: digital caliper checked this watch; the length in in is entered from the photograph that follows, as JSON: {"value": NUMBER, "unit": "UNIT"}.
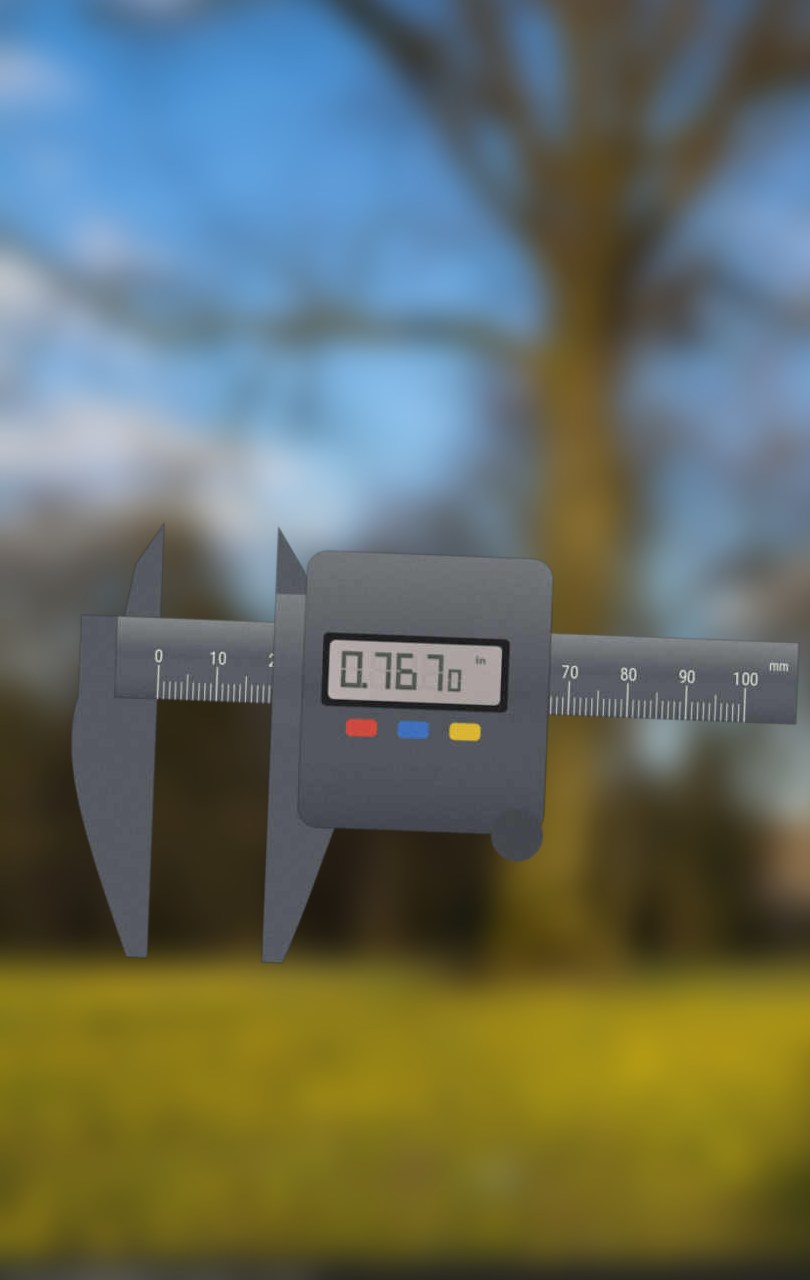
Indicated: {"value": 0.7670, "unit": "in"}
